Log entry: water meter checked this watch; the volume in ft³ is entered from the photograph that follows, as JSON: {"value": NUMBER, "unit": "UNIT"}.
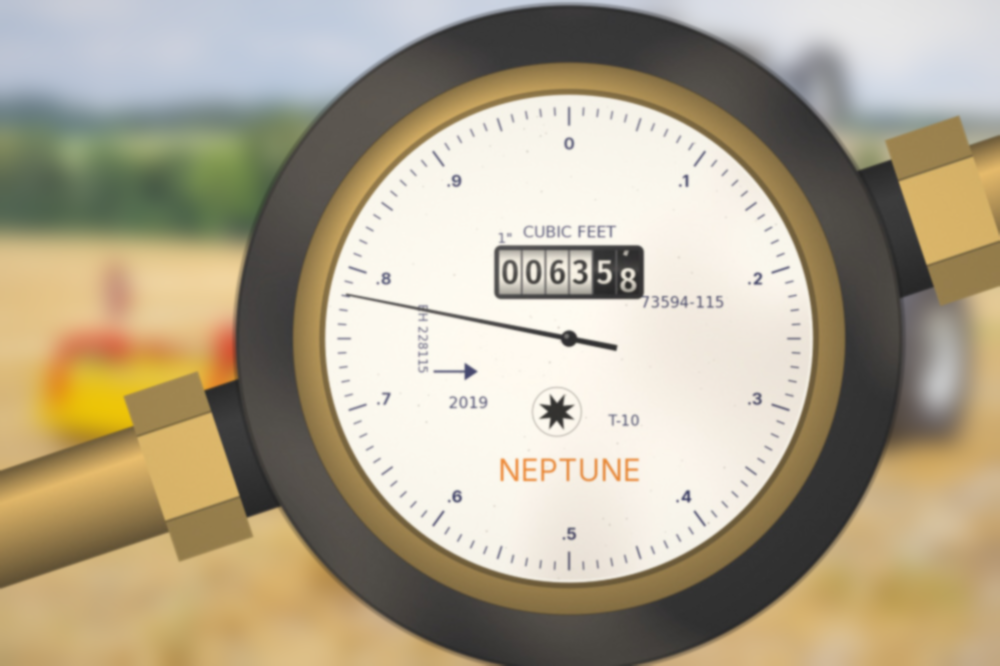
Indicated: {"value": 6357.78, "unit": "ft³"}
